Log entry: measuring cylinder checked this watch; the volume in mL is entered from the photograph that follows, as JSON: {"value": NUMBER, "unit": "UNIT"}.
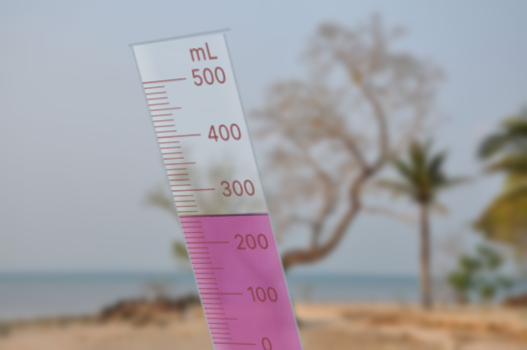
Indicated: {"value": 250, "unit": "mL"}
